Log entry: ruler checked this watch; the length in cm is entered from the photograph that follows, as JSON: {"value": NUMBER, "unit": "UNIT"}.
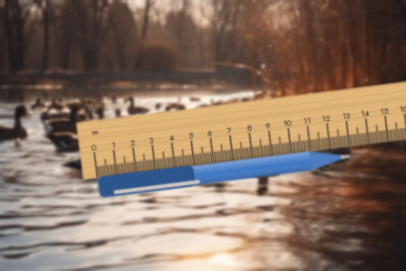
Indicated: {"value": 13, "unit": "cm"}
